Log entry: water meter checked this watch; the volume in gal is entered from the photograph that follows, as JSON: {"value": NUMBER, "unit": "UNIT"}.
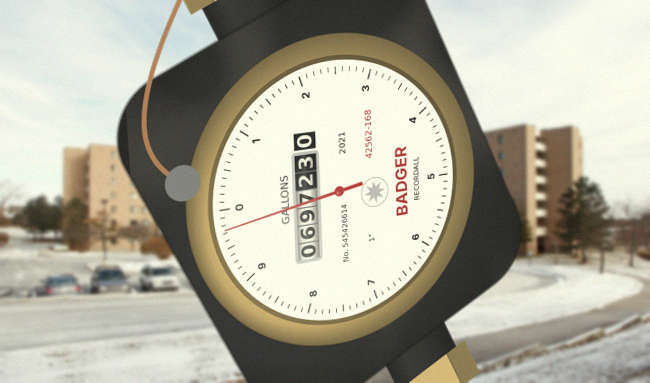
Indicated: {"value": 697229.7, "unit": "gal"}
